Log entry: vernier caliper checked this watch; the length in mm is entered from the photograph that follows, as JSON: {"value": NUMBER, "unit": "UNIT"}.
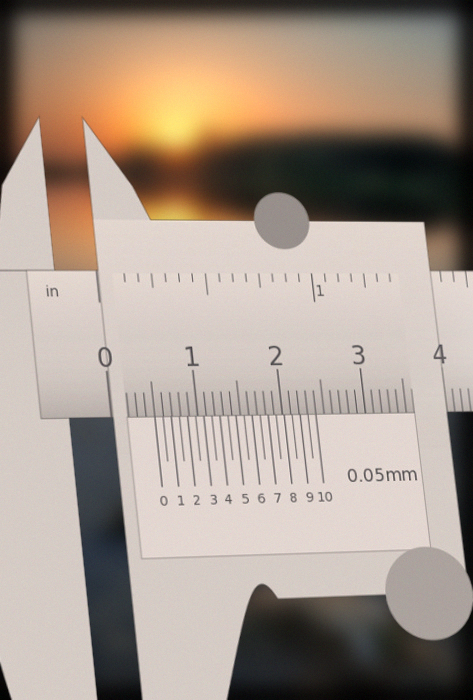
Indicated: {"value": 5.0, "unit": "mm"}
